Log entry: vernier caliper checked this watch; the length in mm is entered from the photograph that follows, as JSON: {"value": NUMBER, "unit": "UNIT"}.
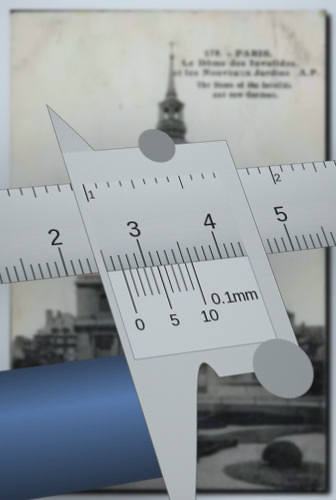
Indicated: {"value": 27.0, "unit": "mm"}
